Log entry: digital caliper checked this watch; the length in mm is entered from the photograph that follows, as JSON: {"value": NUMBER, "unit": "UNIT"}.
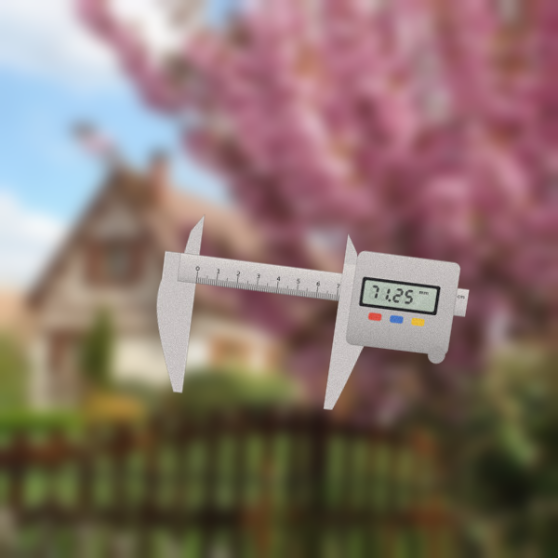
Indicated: {"value": 71.25, "unit": "mm"}
